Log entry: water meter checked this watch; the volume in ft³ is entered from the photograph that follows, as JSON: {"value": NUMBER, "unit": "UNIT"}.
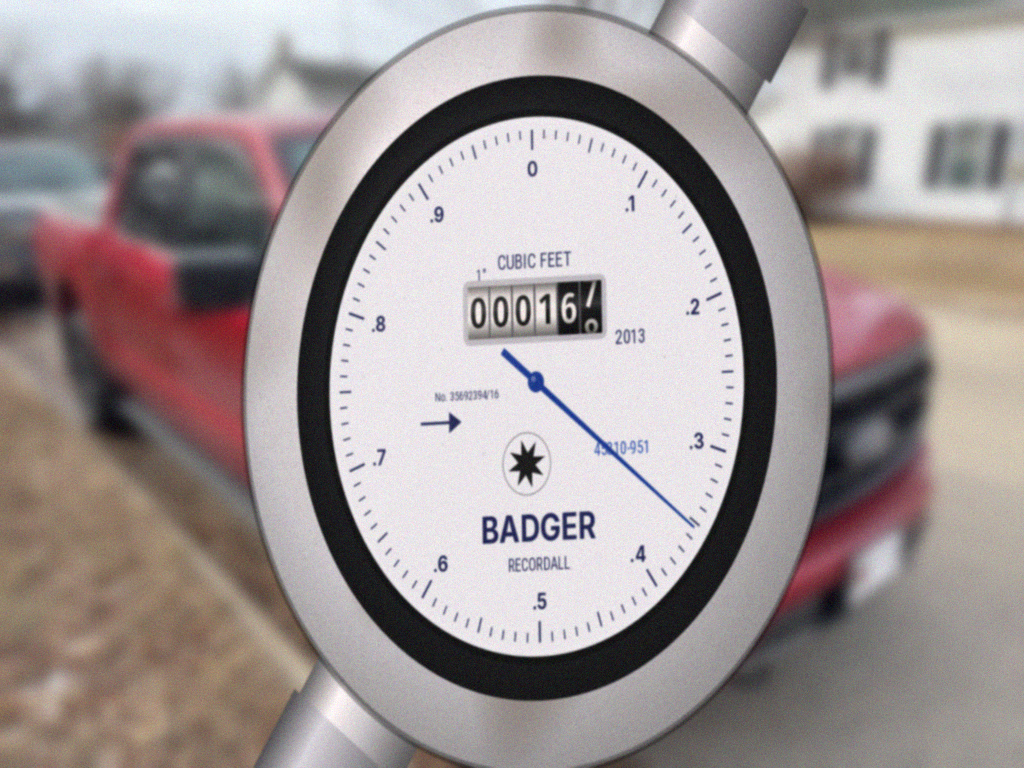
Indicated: {"value": 167.35, "unit": "ft³"}
